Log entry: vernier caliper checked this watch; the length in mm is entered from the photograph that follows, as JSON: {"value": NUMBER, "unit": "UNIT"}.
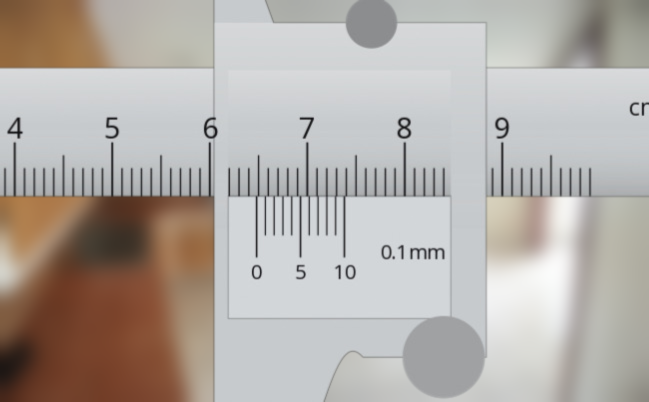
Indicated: {"value": 64.8, "unit": "mm"}
